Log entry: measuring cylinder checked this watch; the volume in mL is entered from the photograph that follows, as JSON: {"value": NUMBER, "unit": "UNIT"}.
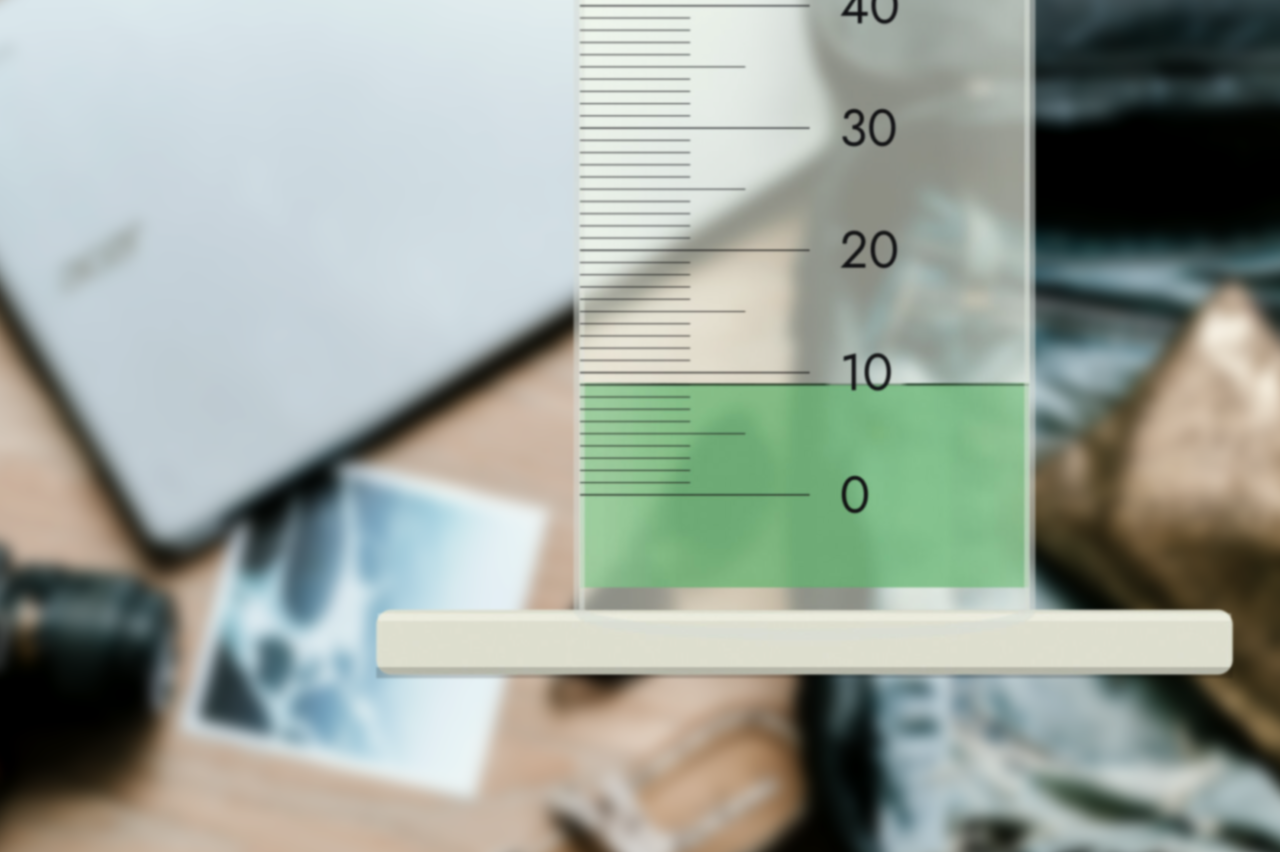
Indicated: {"value": 9, "unit": "mL"}
